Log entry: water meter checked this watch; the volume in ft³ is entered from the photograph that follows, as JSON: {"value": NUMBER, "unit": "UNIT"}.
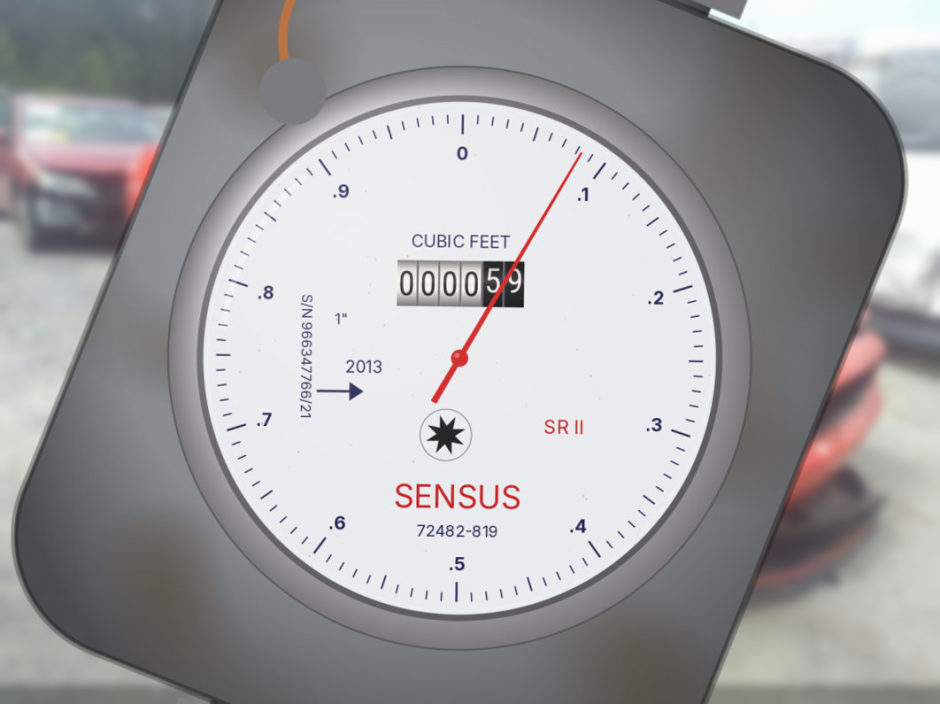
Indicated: {"value": 59.08, "unit": "ft³"}
